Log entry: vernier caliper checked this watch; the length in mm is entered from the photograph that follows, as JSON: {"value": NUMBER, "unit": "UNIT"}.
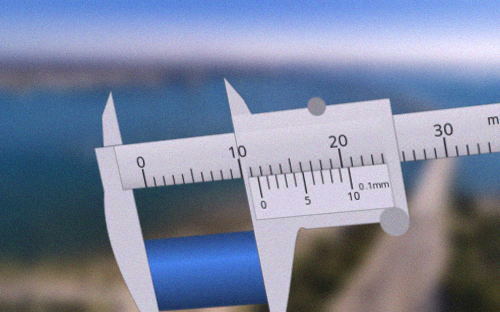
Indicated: {"value": 11.6, "unit": "mm"}
